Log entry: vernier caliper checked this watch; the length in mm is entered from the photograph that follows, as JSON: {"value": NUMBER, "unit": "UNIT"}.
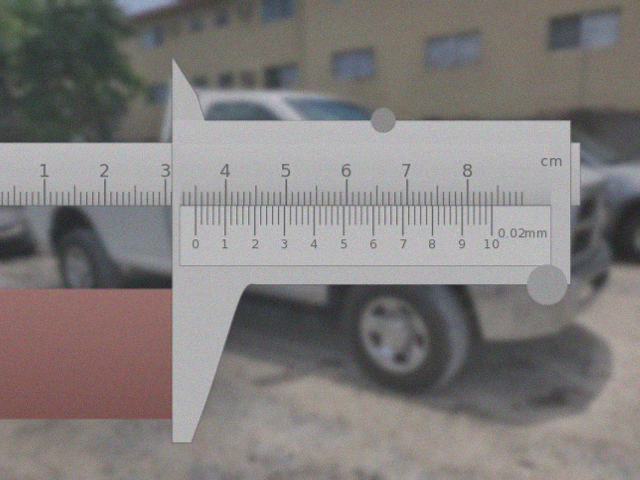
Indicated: {"value": 35.0, "unit": "mm"}
